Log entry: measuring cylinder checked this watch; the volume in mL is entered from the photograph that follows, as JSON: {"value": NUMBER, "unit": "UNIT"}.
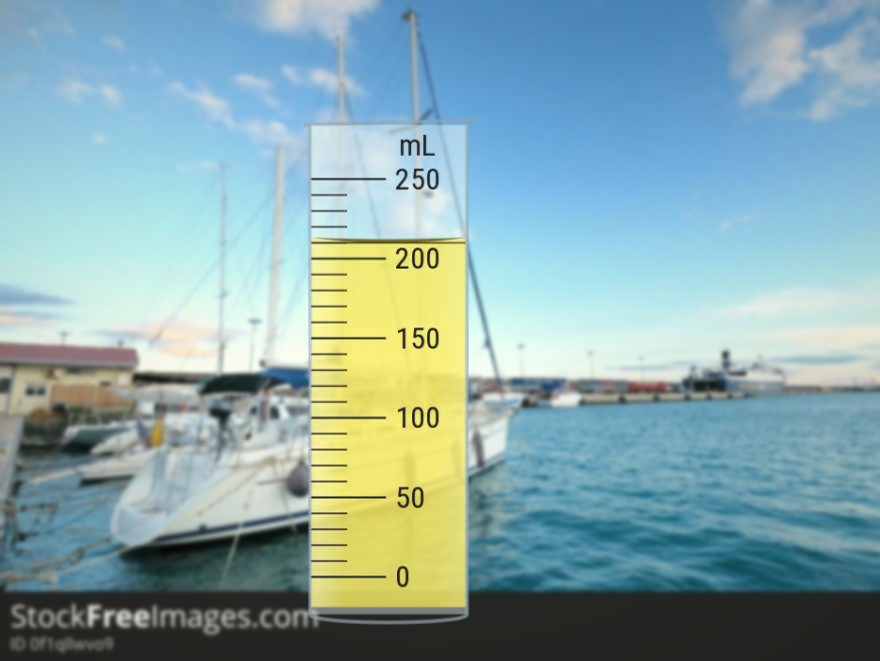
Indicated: {"value": 210, "unit": "mL"}
